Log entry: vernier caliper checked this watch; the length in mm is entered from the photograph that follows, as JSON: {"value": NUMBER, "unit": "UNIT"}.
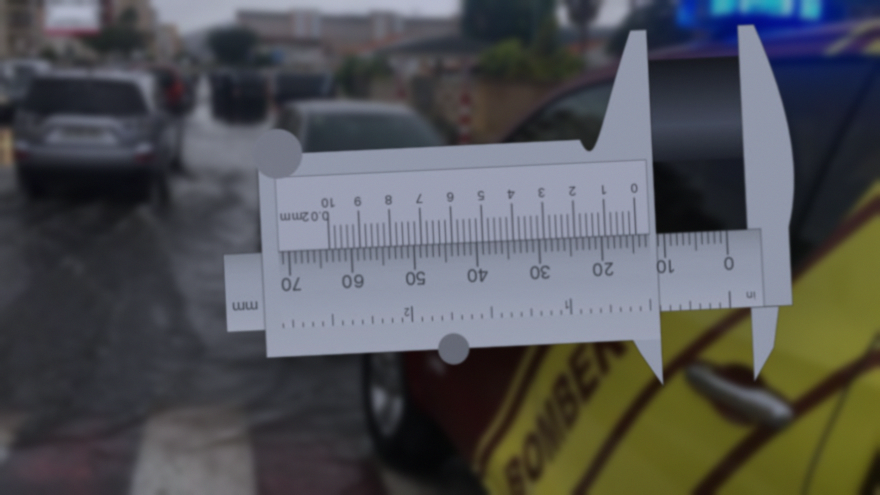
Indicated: {"value": 14.5, "unit": "mm"}
